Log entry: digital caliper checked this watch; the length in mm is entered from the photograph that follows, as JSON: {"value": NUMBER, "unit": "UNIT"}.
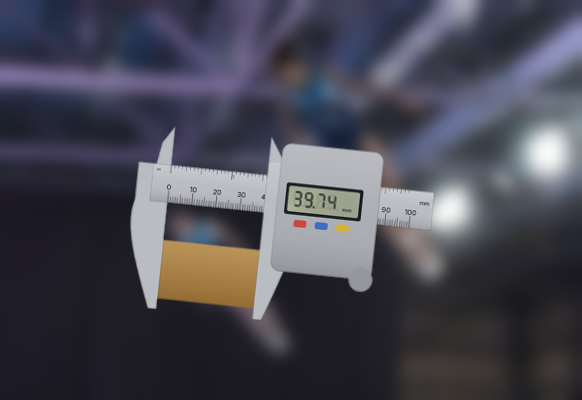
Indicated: {"value": 39.74, "unit": "mm"}
